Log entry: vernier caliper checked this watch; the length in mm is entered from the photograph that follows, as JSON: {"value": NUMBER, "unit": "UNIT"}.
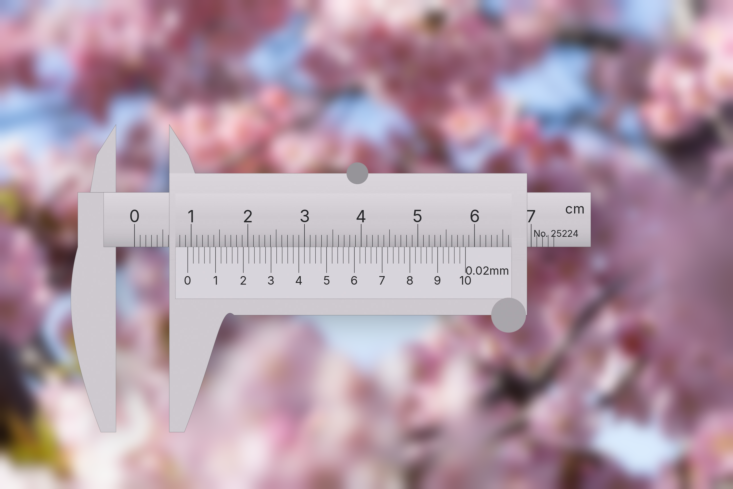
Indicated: {"value": 9.4, "unit": "mm"}
